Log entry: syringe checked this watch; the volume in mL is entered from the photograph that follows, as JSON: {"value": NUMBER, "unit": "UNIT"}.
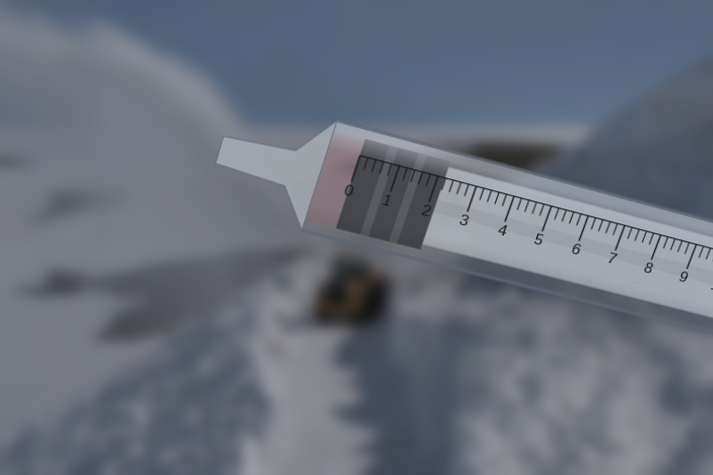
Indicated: {"value": 0, "unit": "mL"}
